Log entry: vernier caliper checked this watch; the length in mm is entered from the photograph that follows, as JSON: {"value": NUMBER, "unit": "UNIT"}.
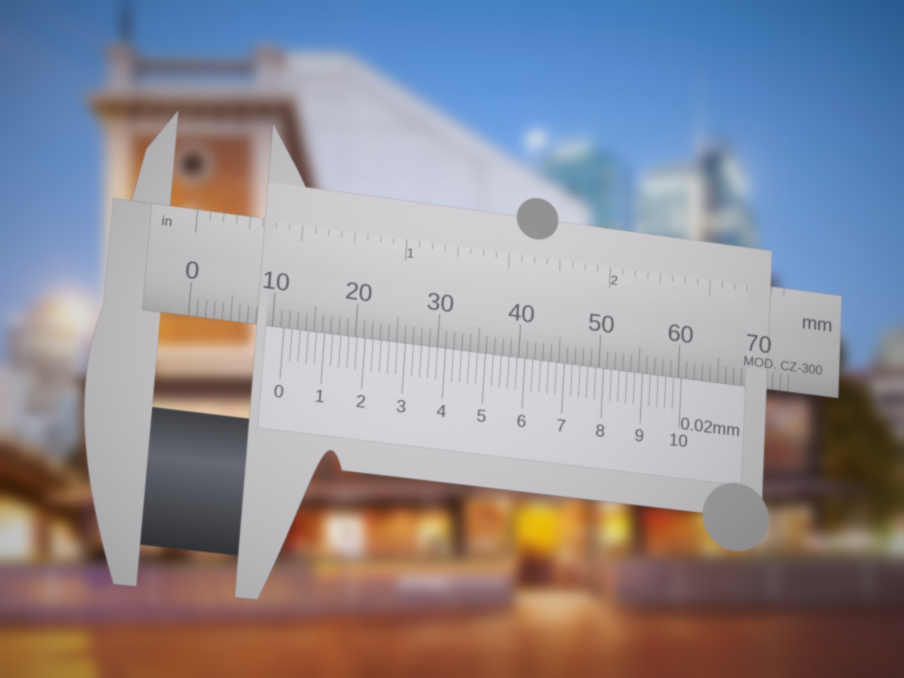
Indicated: {"value": 11.4, "unit": "mm"}
